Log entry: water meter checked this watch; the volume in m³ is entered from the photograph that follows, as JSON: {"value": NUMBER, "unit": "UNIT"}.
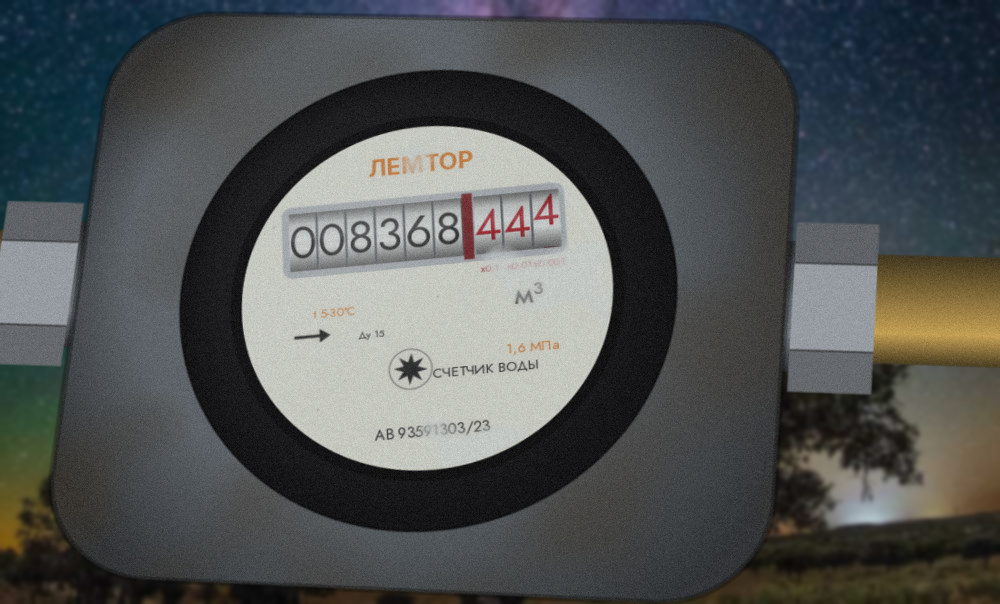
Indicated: {"value": 8368.444, "unit": "m³"}
